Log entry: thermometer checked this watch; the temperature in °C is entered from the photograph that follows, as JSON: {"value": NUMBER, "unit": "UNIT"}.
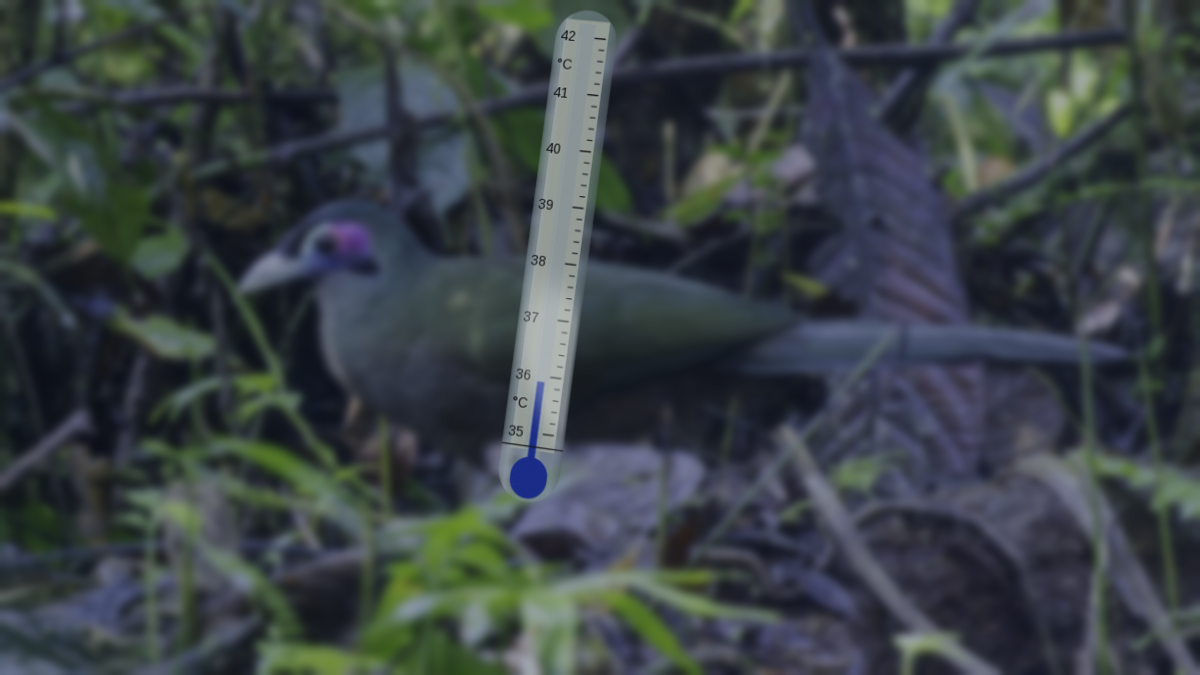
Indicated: {"value": 35.9, "unit": "°C"}
